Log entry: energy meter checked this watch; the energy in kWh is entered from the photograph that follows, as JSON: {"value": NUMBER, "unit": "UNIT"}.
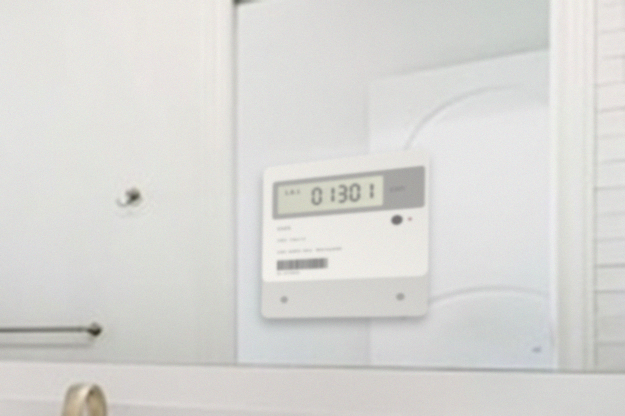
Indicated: {"value": 1301, "unit": "kWh"}
